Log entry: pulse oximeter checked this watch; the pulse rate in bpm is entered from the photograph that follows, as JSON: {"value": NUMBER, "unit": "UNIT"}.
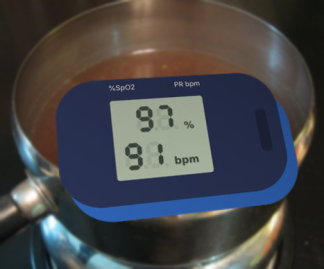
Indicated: {"value": 91, "unit": "bpm"}
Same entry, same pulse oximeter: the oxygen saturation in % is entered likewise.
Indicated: {"value": 97, "unit": "%"}
